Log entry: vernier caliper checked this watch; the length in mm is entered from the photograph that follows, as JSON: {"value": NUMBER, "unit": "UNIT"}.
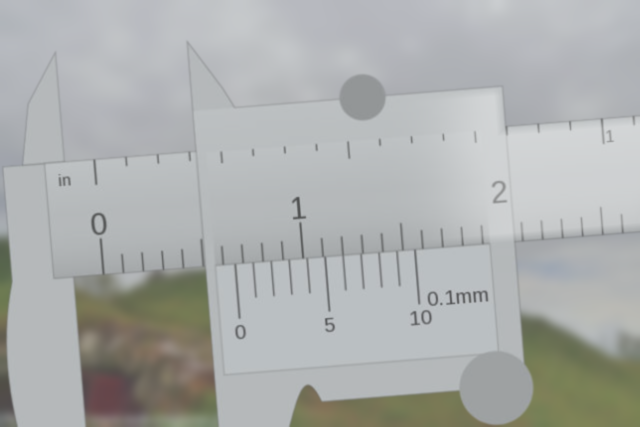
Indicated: {"value": 6.6, "unit": "mm"}
